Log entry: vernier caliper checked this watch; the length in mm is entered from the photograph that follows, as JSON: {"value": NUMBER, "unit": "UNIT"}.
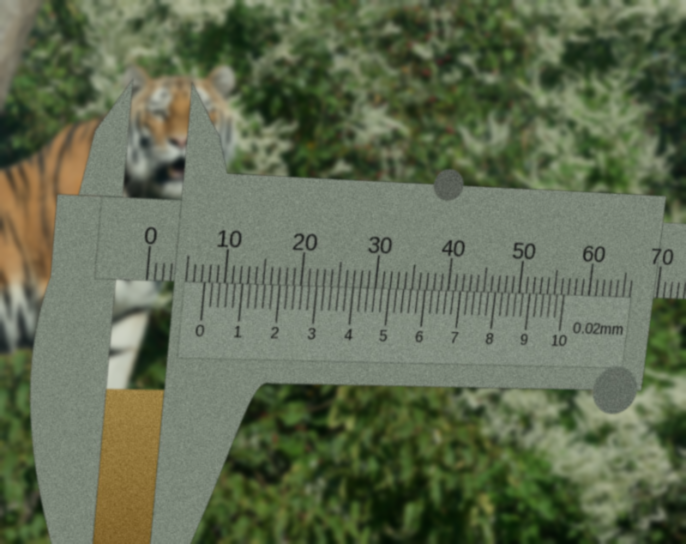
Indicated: {"value": 7.4, "unit": "mm"}
